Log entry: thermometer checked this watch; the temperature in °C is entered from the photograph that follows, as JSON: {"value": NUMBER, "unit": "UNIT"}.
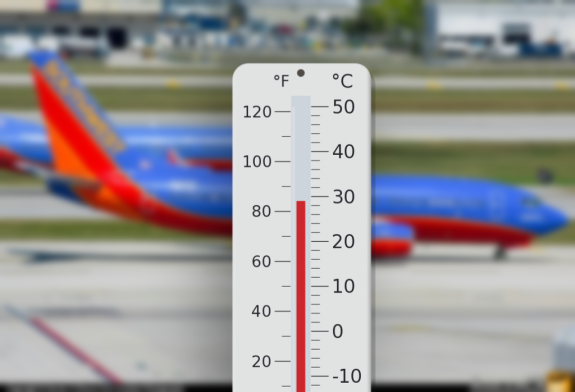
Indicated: {"value": 29, "unit": "°C"}
